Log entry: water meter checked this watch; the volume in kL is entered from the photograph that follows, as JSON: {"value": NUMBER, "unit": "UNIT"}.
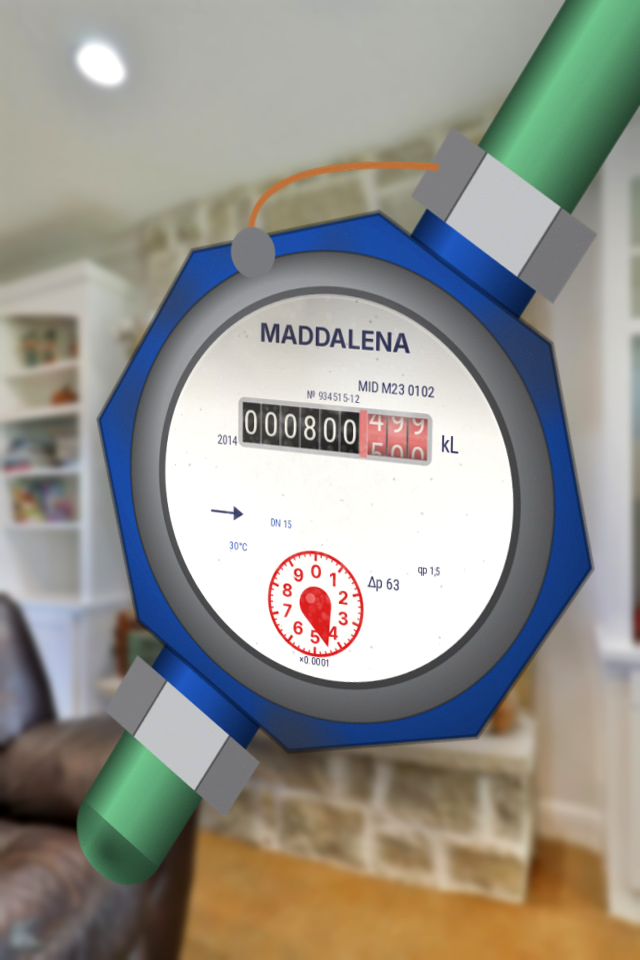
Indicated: {"value": 800.4994, "unit": "kL"}
